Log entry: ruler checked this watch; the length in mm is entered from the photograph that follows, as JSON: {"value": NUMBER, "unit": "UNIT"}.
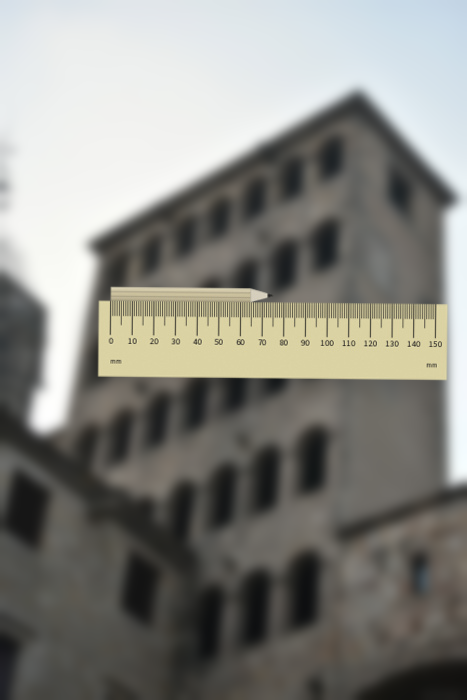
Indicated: {"value": 75, "unit": "mm"}
